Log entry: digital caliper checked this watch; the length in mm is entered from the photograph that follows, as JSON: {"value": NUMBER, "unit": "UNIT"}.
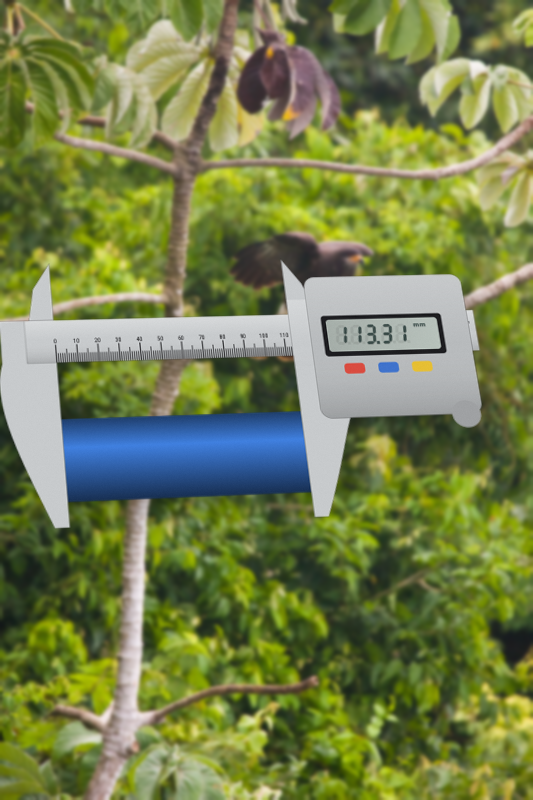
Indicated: {"value": 113.31, "unit": "mm"}
